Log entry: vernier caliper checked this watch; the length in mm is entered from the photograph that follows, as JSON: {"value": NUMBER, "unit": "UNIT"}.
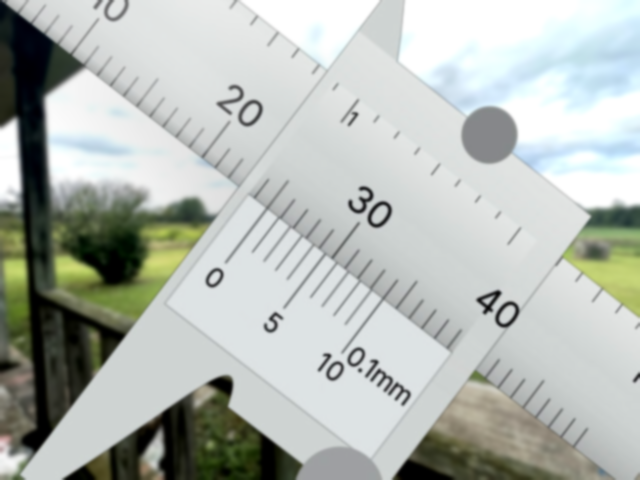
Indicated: {"value": 25.0, "unit": "mm"}
